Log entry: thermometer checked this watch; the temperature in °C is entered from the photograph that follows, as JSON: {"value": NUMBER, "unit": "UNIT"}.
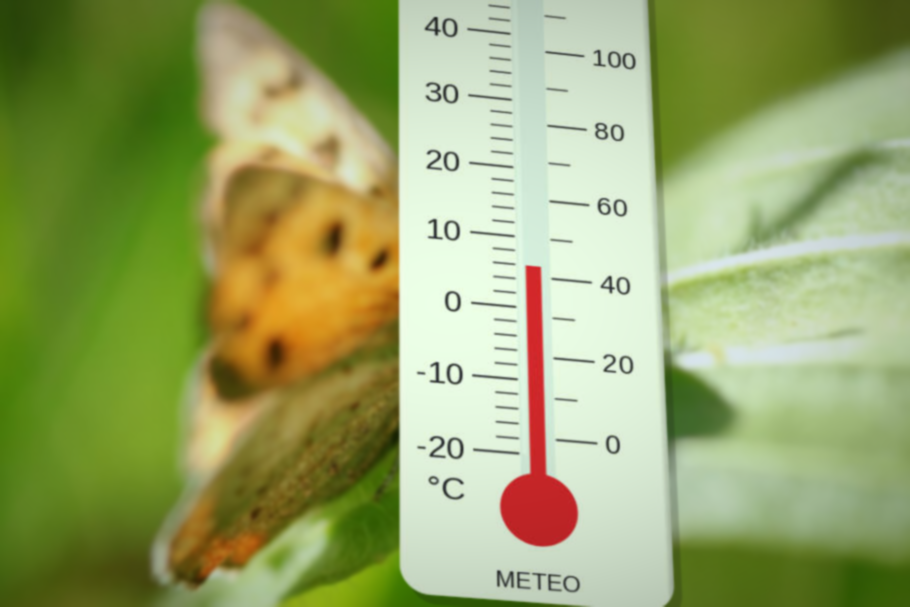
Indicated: {"value": 6, "unit": "°C"}
